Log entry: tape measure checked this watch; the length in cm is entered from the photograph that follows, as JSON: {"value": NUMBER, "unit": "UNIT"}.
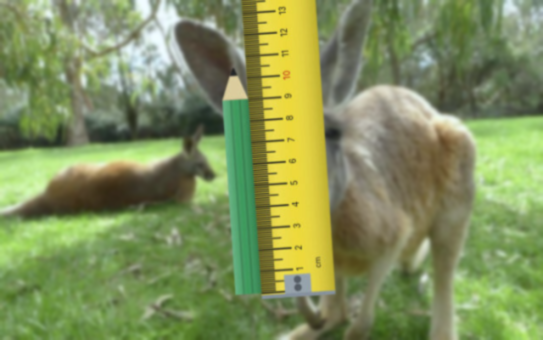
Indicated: {"value": 10.5, "unit": "cm"}
